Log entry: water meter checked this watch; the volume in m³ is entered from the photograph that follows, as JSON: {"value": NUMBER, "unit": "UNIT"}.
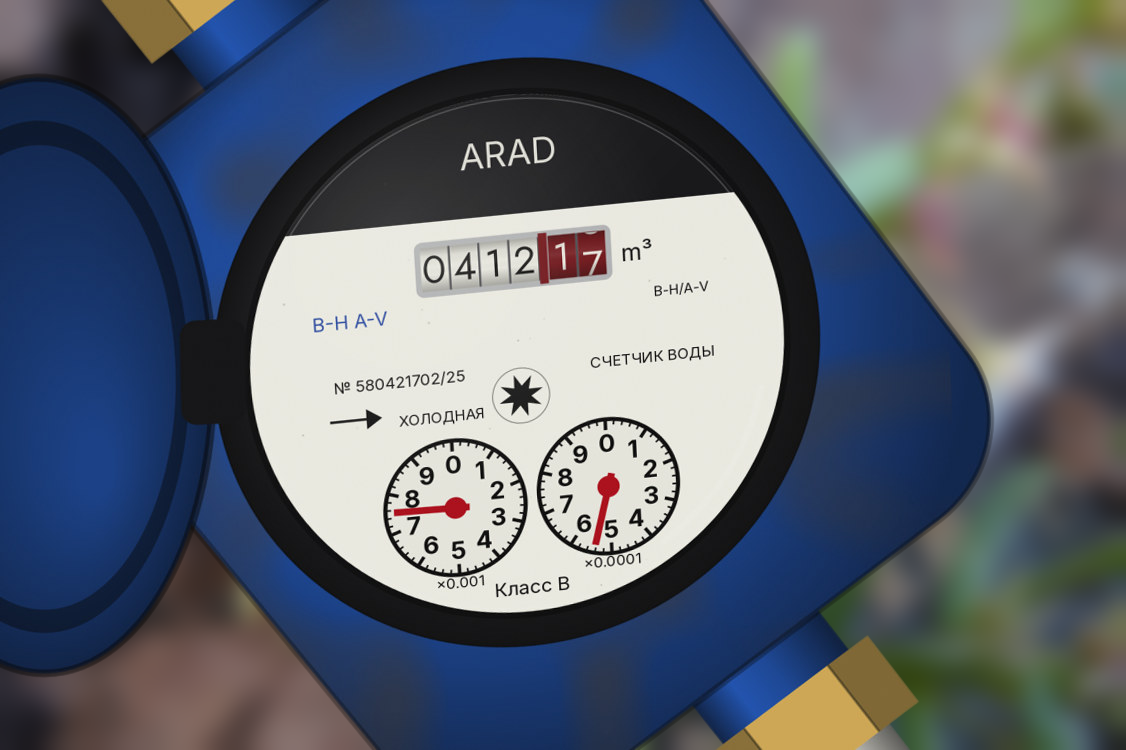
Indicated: {"value": 412.1675, "unit": "m³"}
